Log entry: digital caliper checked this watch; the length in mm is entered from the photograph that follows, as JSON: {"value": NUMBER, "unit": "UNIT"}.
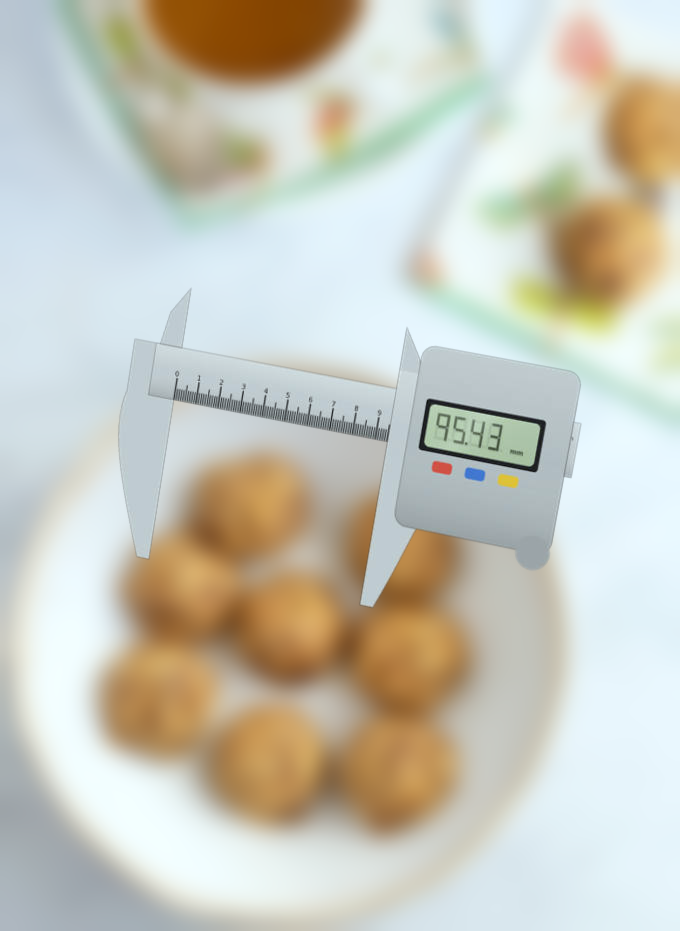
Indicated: {"value": 95.43, "unit": "mm"}
